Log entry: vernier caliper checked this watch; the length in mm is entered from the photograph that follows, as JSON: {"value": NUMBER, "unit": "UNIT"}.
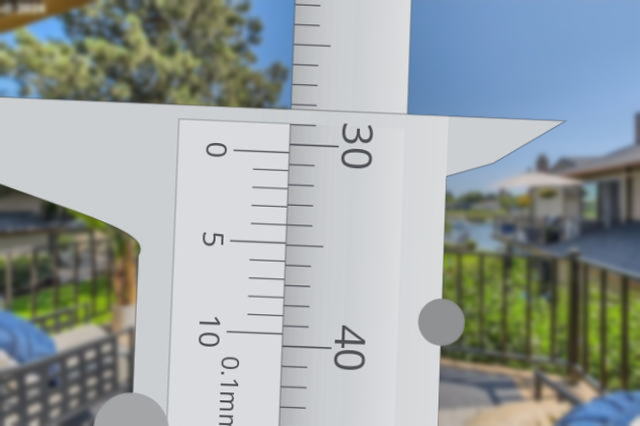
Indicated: {"value": 30.4, "unit": "mm"}
